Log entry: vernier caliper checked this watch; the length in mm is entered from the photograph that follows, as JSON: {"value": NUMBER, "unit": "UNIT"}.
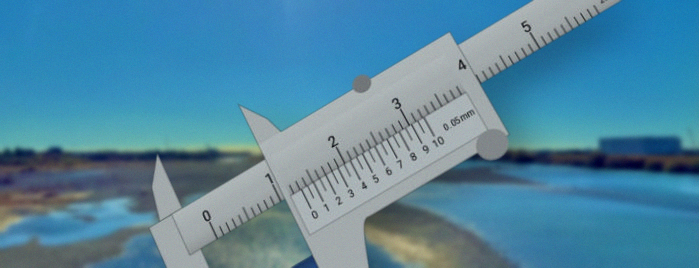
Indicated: {"value": 13.2, "unit": "mm"}
